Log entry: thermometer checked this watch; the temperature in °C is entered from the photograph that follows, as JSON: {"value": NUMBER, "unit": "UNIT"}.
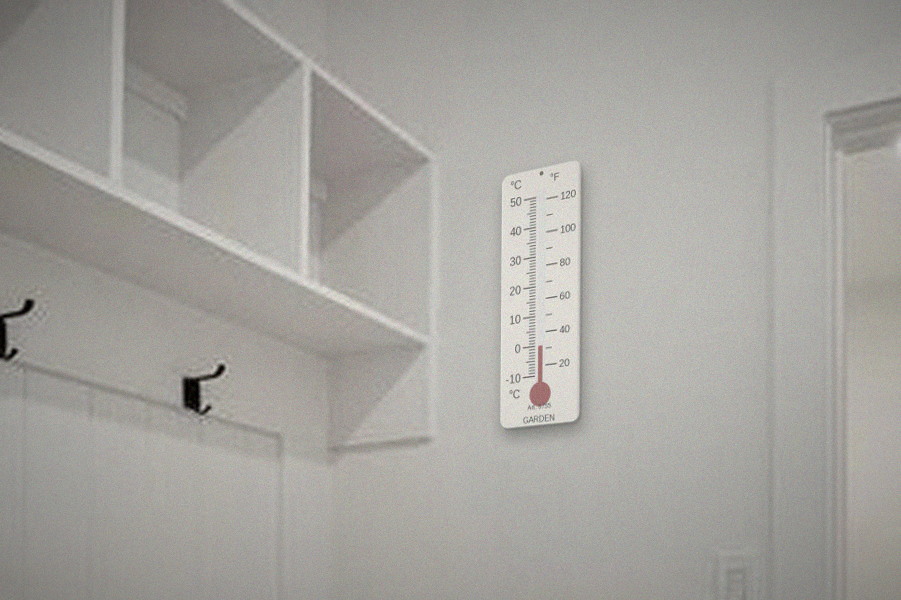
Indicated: {"value": 0, "unit": "°C"}
